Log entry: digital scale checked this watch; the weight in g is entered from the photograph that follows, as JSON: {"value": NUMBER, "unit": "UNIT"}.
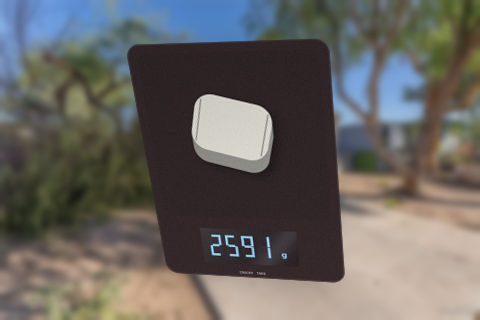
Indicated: {"value": 2591, "unit": "g"}
